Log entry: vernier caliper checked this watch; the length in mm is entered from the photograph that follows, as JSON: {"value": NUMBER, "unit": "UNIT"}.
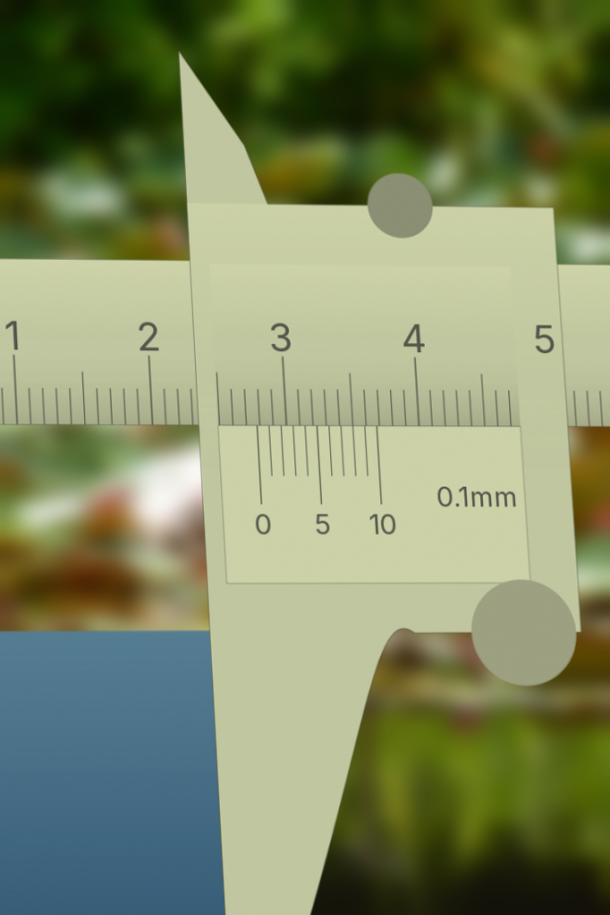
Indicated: {"value": 27.8, "unit": "mm"}
